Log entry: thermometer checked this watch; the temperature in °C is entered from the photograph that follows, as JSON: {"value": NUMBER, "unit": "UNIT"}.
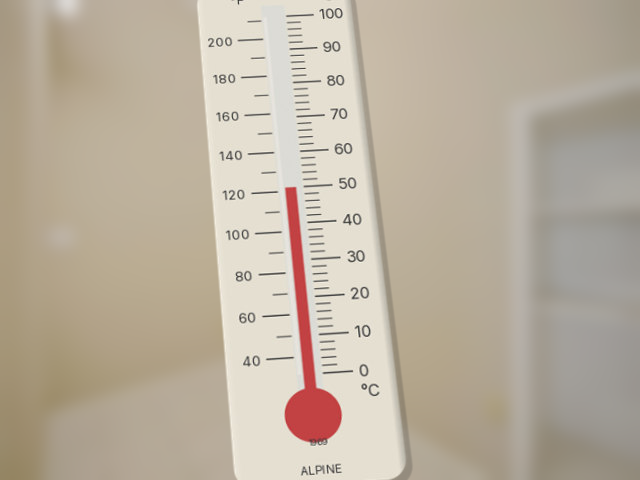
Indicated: {"value": 50, "unit": "°C"}
